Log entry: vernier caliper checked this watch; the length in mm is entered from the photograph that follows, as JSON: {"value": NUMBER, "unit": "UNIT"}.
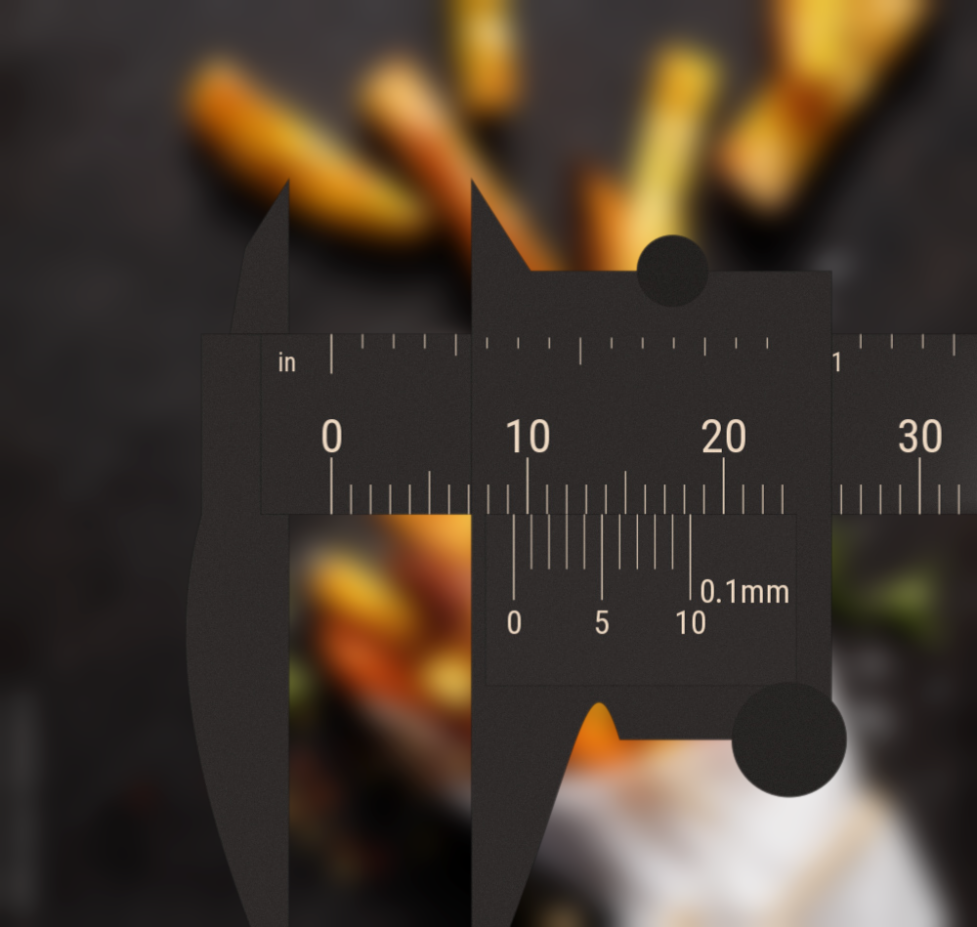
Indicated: {"value": 9.3, "unit": "mm"}
